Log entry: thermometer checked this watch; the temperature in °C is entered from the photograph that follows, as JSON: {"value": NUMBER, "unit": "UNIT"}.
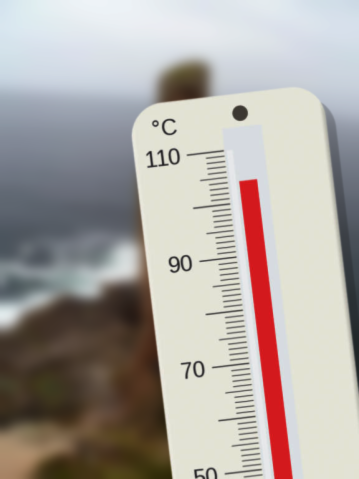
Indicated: {"value": 104, "unit": "°C"}
